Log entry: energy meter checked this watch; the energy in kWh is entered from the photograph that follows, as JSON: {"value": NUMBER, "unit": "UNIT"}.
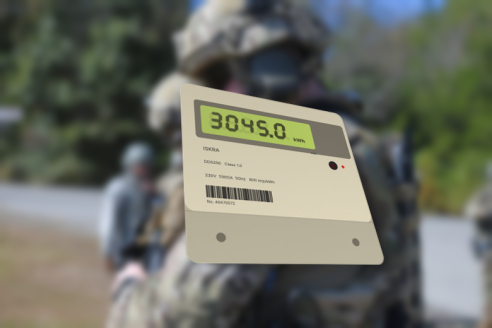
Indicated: {"value": 3045.0, "unit": "kWh"}
